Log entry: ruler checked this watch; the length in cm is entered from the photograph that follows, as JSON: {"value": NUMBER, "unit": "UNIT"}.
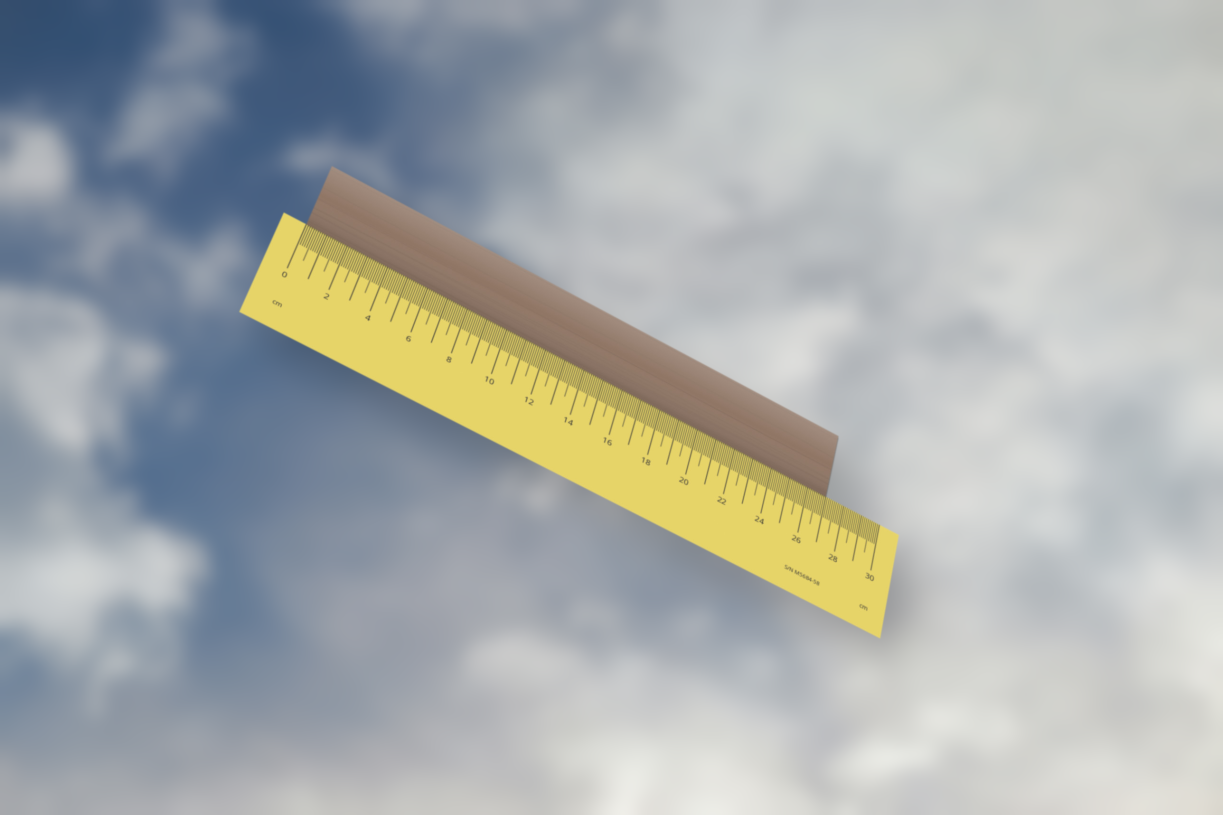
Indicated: {"value": 27, "unit": "cm"}
